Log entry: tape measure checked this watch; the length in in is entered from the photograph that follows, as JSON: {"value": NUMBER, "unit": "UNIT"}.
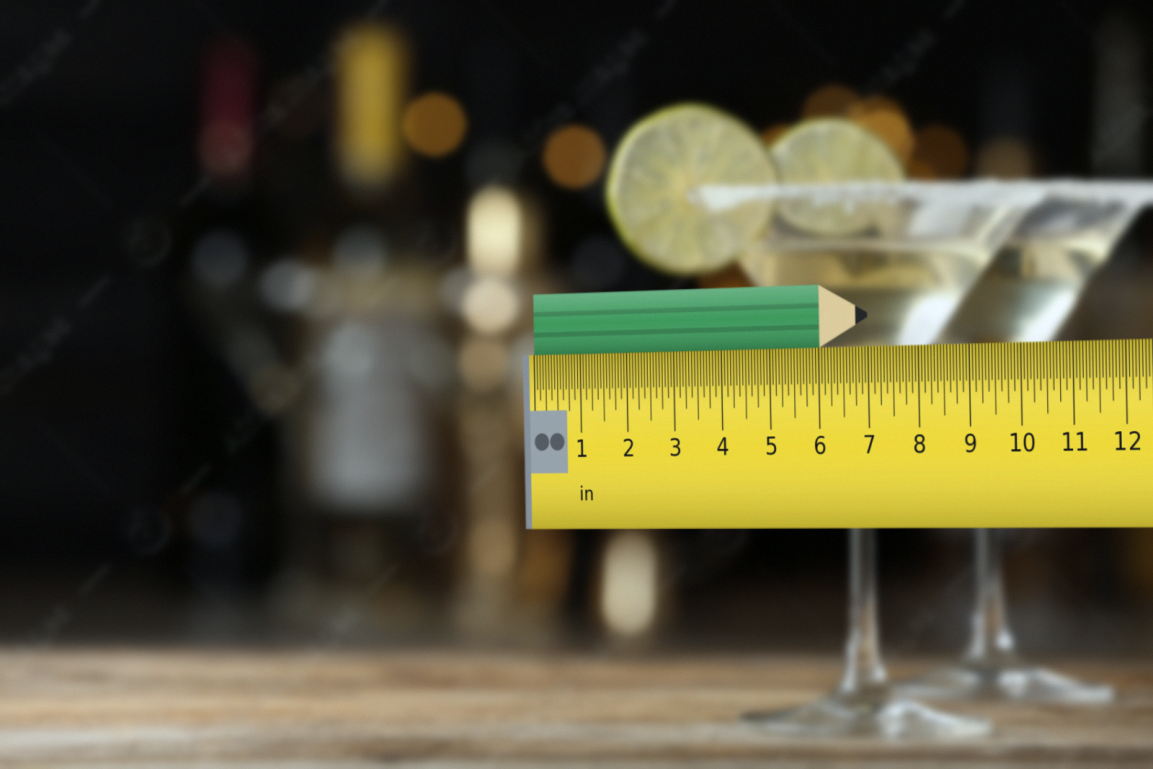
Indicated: {"value": 7, "unit": "in"}
